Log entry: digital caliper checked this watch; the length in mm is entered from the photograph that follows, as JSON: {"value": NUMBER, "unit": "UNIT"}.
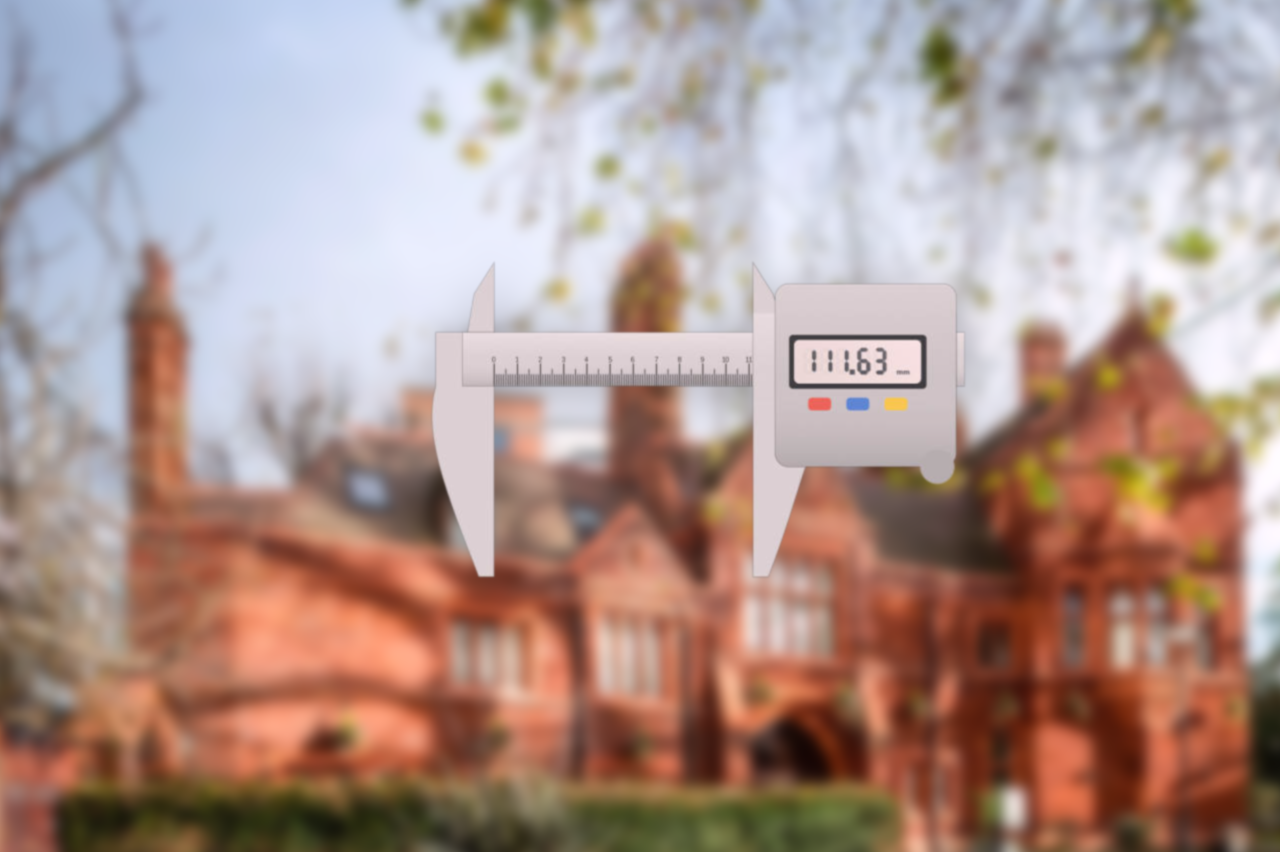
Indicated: {"value": 111.63, "unit": "mm"}
